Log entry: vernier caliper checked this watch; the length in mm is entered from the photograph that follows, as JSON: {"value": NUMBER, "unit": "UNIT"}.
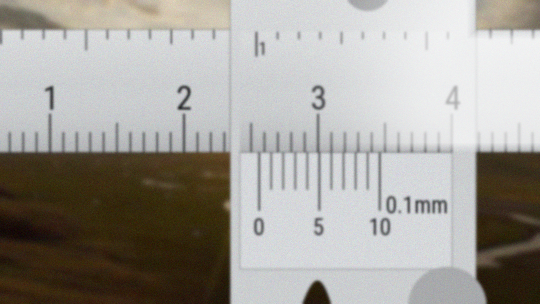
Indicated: {"value": 25.6, "unit": "mm"}
